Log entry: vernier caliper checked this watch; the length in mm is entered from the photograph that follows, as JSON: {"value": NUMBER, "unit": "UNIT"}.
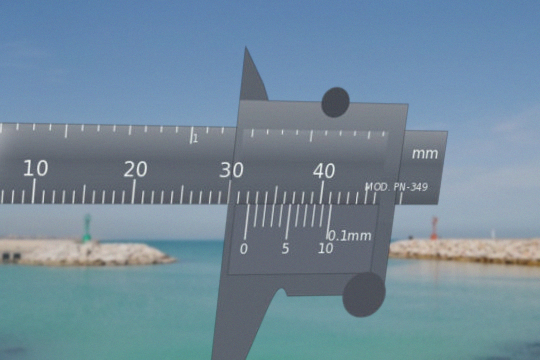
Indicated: {"value": 32.2, "unit": "mm"}
